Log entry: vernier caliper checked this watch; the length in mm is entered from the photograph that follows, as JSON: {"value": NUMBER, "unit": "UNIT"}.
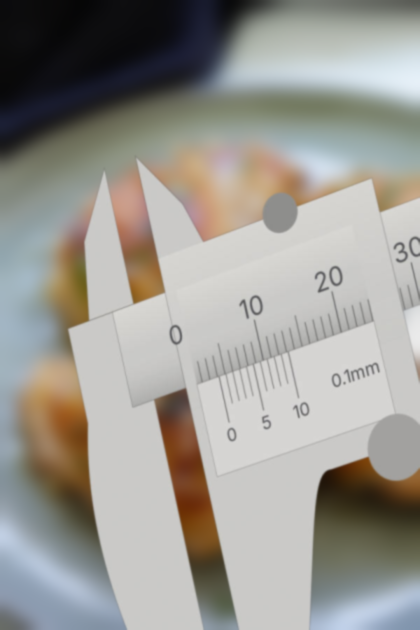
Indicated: {"value": 4.2, "unit": "mm"}
